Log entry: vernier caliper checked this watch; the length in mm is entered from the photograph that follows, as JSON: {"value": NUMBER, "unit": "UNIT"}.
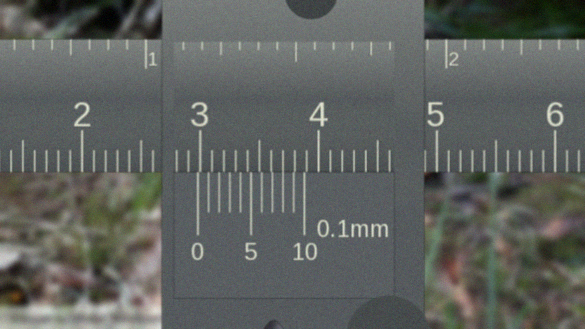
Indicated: {"value": 29.8, "unit": "mm"}
